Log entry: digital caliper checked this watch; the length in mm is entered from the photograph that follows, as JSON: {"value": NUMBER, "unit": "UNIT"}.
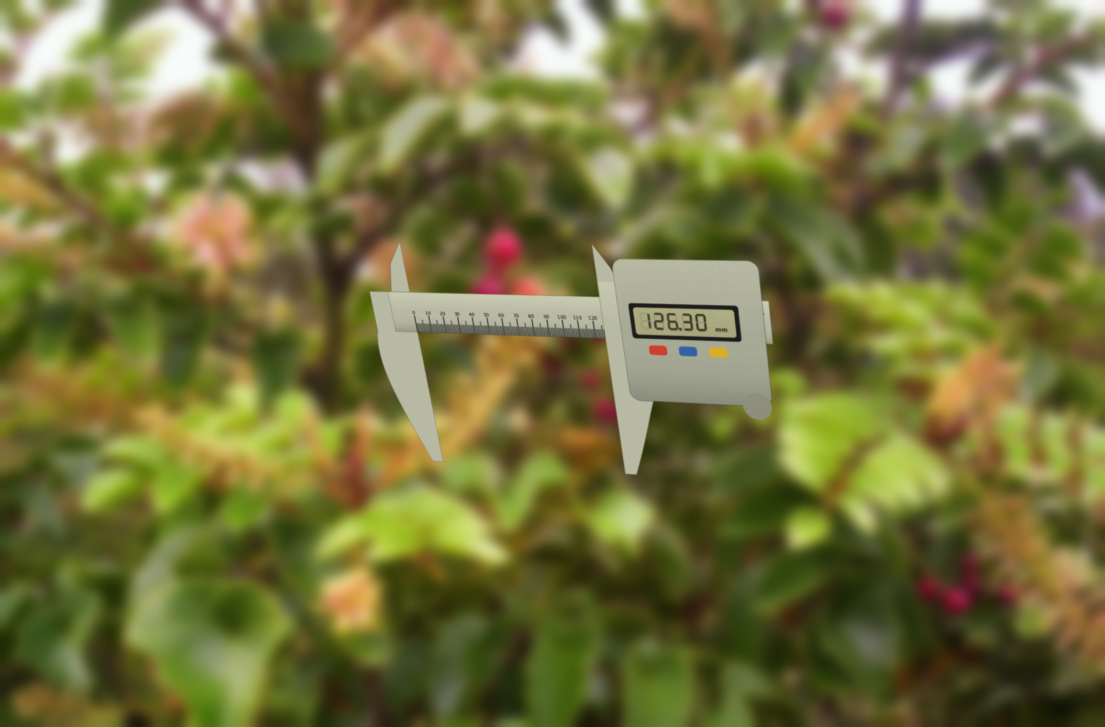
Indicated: {"value": 126.30, "unit": "mm"}
